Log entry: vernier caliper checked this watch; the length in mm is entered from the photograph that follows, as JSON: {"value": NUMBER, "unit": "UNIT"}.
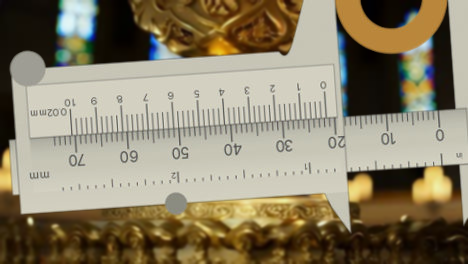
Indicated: {"value": 21.6, "unit": "mm"}
